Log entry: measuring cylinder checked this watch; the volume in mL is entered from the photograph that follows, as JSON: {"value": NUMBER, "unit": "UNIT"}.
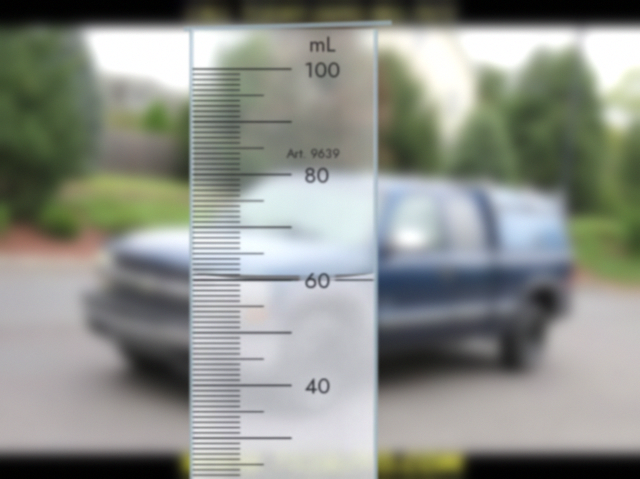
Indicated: {"value": 60, "unit": "mL"}
